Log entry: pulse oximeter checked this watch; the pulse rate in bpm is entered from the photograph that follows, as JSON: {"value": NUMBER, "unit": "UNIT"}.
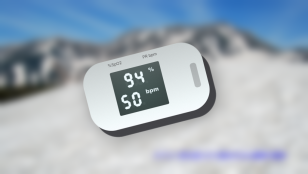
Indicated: {"value": 50, "unit": "bpm"}
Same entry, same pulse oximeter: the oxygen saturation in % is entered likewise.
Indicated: {"value": 94, "unit": "%"}
